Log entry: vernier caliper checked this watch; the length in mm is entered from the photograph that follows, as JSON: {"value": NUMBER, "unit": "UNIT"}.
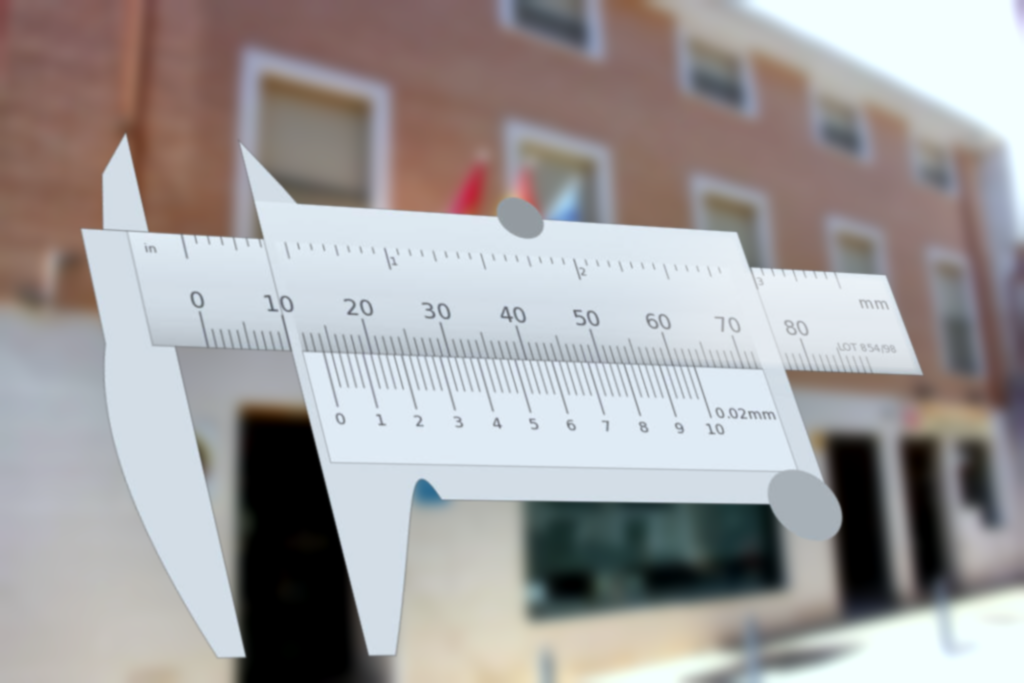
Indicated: {"value": 14.0, "unit": "mm"}
